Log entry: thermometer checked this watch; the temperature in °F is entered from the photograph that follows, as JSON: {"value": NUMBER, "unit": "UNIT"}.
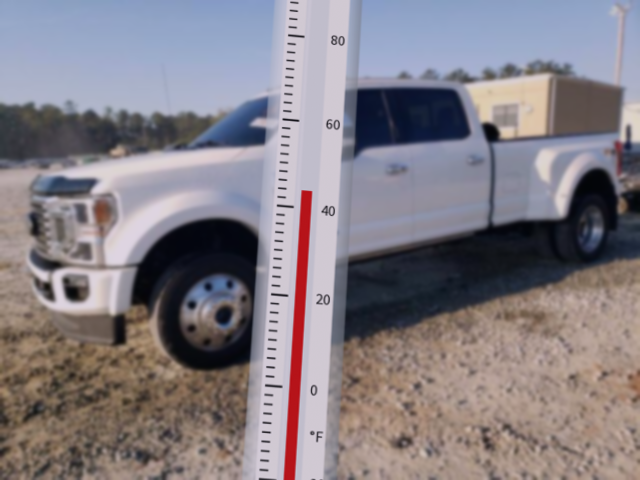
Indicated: {"value": 44, "unit": "°F"}
